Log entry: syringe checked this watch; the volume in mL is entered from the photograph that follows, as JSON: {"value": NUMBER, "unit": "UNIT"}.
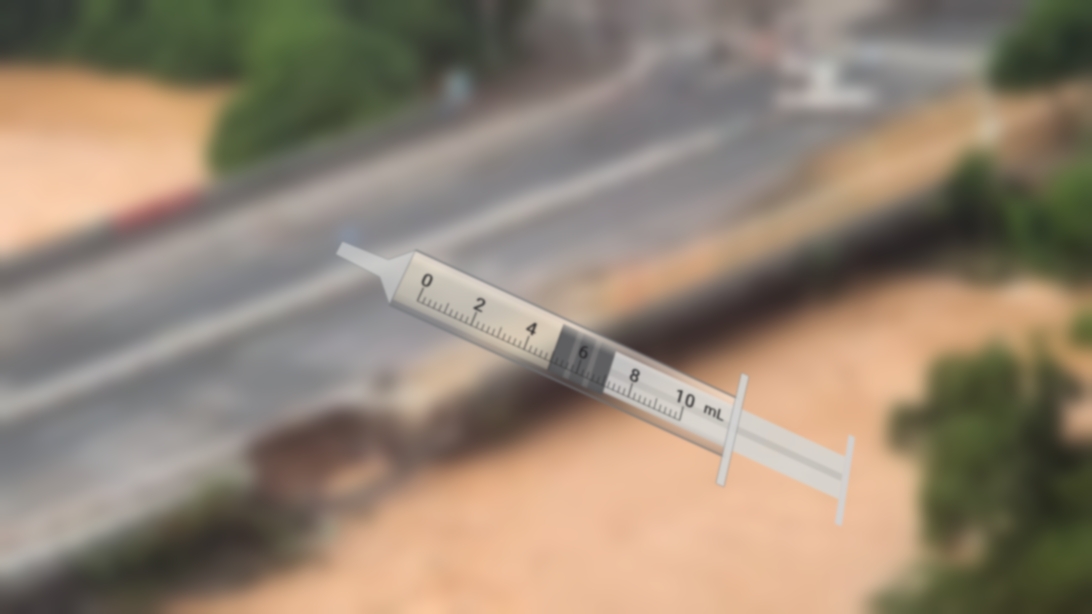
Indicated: {"value": 5, "unit": "mL"}
